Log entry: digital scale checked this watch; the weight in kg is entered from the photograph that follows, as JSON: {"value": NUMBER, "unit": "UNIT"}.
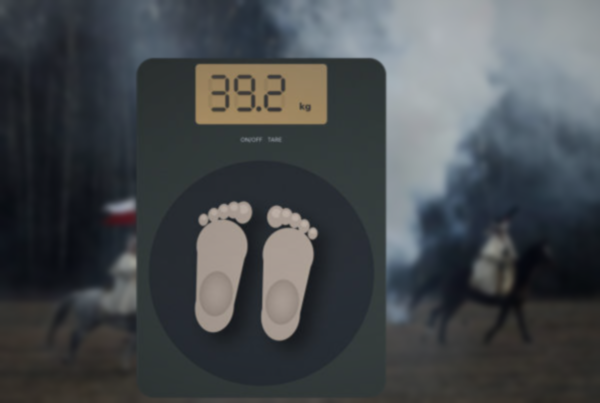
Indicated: {"value": 39.2, "unit": "kg"}
